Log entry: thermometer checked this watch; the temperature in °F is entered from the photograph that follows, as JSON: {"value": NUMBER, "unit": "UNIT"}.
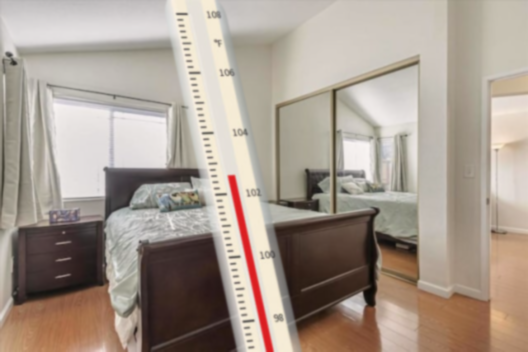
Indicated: {"value": 102.6, "unit": "°F"}
